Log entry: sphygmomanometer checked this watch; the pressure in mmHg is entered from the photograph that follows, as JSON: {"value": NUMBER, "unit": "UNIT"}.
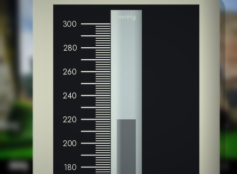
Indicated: {"value": 220, "unit": "mmHg"}
